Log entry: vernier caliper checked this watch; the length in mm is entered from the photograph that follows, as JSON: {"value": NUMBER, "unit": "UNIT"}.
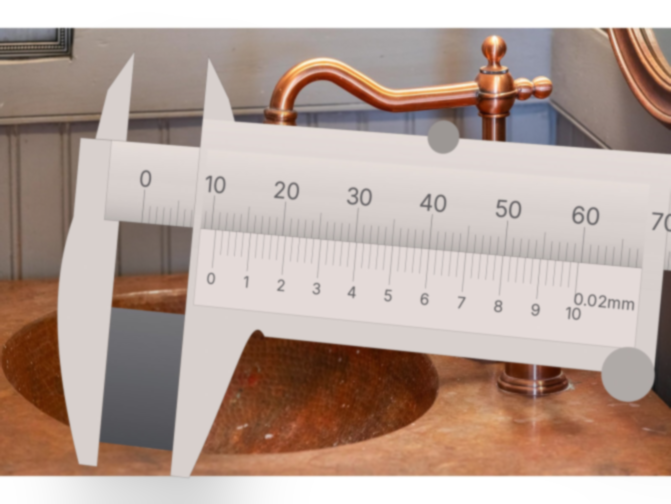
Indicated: {"value": 10.6, "unit": "mm"}
